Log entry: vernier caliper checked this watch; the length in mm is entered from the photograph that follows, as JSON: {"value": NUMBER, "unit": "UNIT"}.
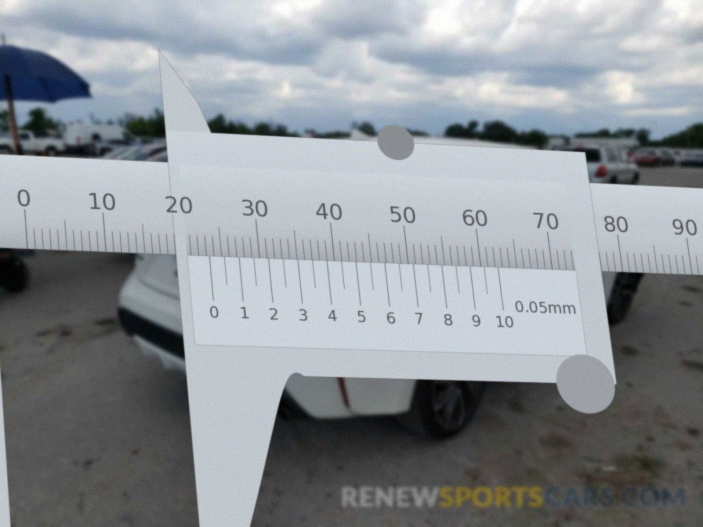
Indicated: {"value": 23.4, "unit": "mm"}
